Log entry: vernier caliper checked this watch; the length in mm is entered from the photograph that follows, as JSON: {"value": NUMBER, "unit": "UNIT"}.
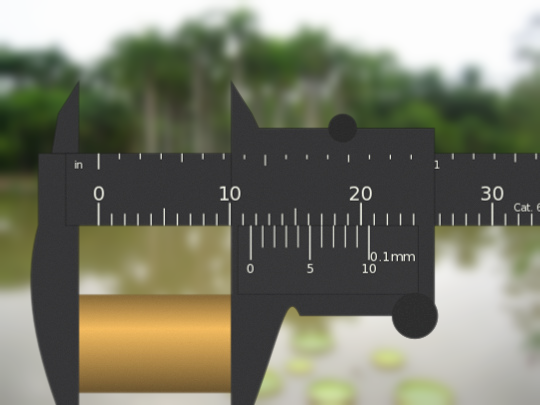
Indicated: {"value": 11.6, "unit": "mm"}
